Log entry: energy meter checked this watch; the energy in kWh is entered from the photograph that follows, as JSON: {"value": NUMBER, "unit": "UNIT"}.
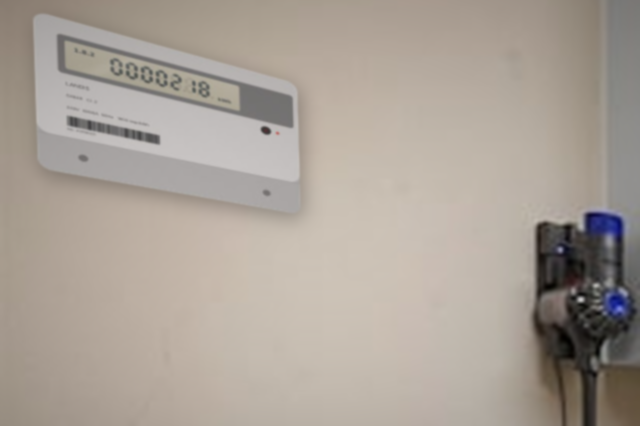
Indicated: {"value": 218, "unit": "kWh"}
